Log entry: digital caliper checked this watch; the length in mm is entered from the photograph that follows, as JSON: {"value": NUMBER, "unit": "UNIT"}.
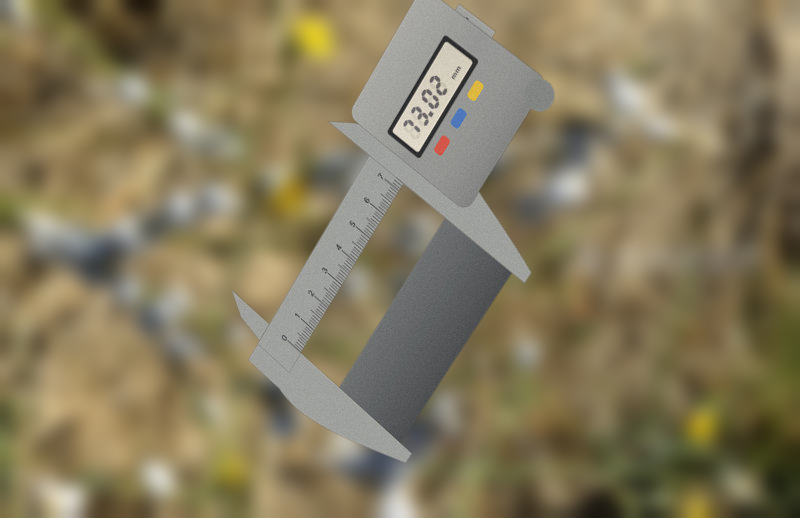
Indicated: {"value": 73.02, "unit": "mm"}
